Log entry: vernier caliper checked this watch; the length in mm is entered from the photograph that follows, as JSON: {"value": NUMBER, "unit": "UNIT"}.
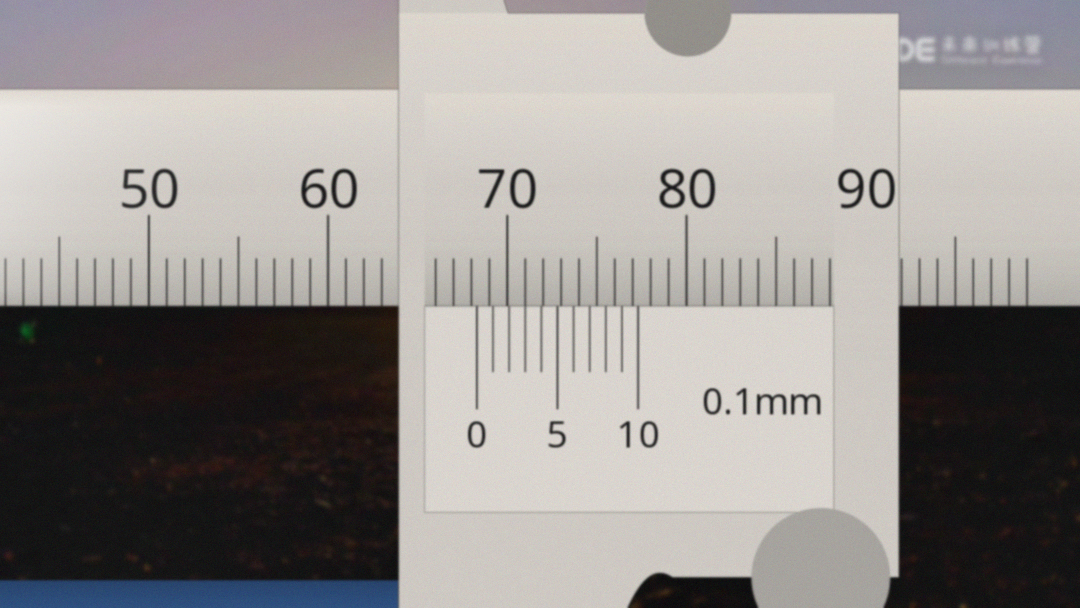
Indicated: {"value": 68.3, "unit": "mm"}
